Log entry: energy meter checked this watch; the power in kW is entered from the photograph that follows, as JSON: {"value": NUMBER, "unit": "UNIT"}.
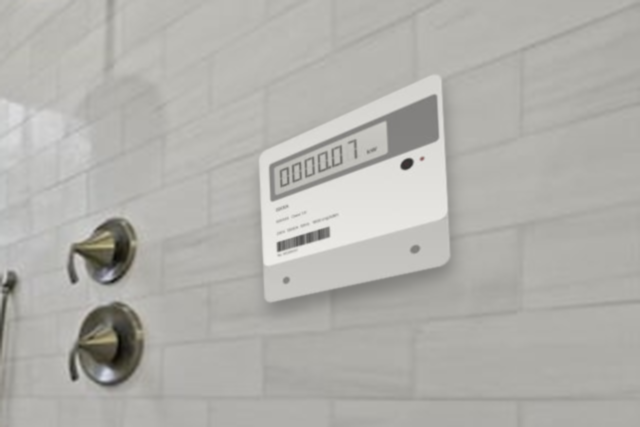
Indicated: {"value": 0.07, "unit": "kW"}
